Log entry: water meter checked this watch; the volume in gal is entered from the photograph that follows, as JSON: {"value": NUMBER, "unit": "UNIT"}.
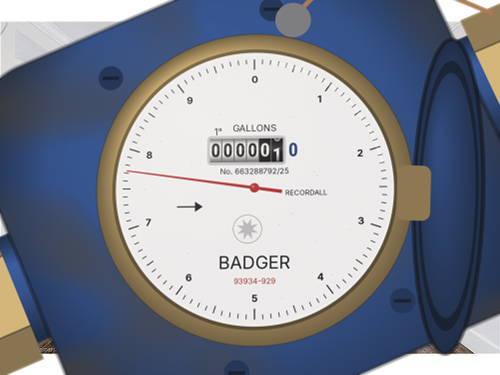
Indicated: {"value": 7.7, "unit": "gal"}
